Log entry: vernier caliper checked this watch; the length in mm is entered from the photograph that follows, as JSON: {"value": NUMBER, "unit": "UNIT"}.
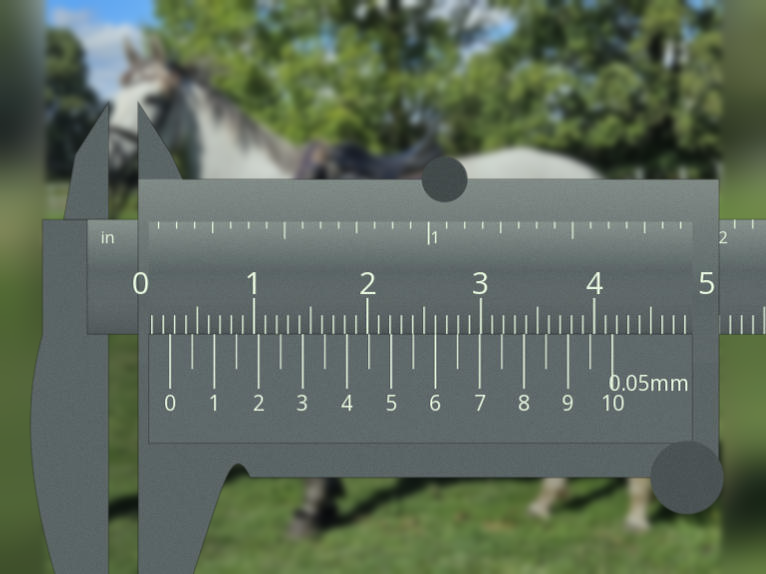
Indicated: {"value": 2.6, "unit": "mm"}
